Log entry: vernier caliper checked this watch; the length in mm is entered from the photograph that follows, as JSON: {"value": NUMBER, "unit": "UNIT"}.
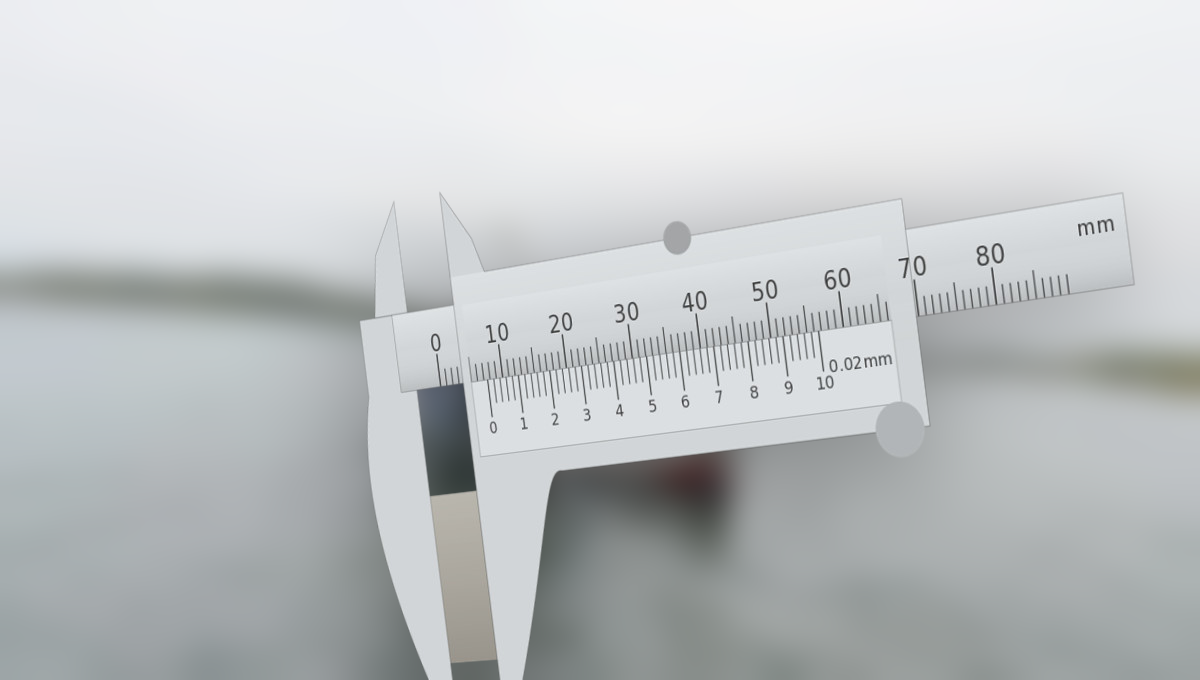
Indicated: {"value": 7.6, "unit": "mm"}
